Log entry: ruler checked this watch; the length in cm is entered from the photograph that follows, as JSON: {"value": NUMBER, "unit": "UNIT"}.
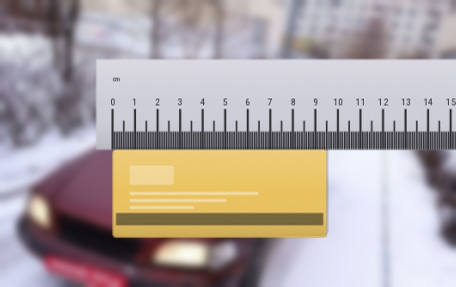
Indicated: {"value": 9.5, "unit": "cm"}
